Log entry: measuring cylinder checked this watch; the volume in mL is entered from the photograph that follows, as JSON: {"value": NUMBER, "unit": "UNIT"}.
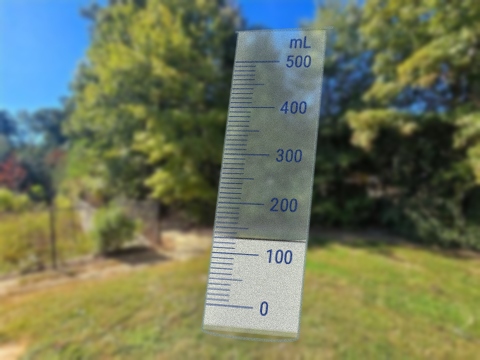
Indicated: {"value": 130, "unit": "mL"}
